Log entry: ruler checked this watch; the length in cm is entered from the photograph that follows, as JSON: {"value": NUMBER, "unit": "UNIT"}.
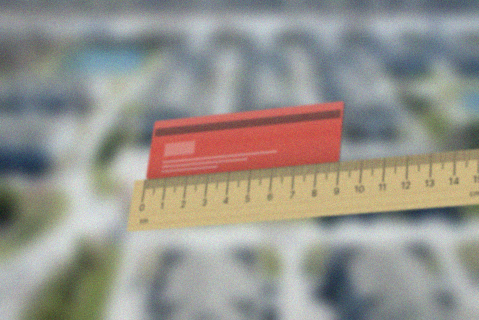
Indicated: {"value": 9, "unit": "cm"}
